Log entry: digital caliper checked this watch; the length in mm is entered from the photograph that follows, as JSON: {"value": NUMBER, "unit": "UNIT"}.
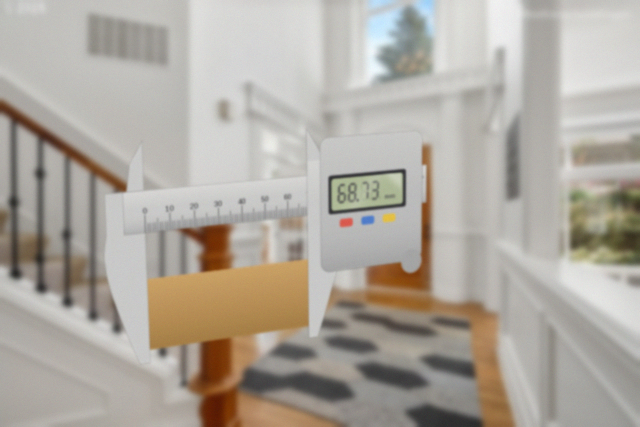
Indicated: {"value": 68.73, "unit": "mm"}
